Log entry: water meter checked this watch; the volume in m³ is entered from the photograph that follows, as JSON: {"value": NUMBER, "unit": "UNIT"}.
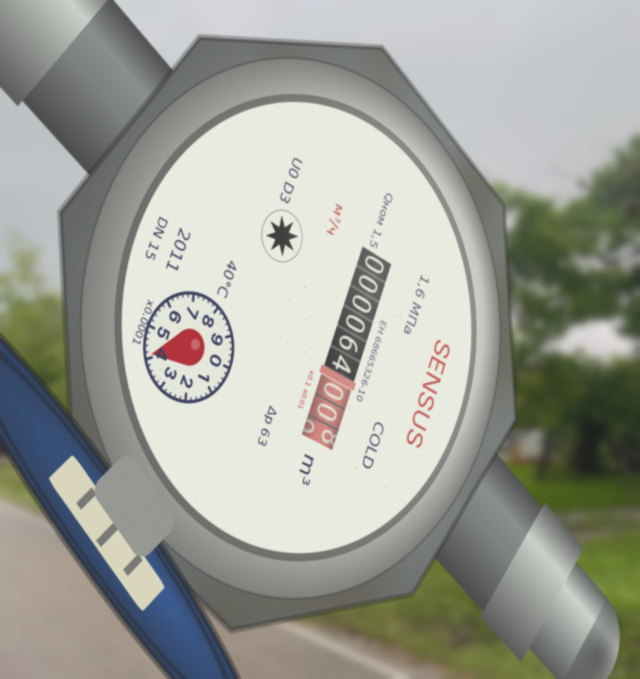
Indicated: {"value": 64.0084, "unit": "m³"}
